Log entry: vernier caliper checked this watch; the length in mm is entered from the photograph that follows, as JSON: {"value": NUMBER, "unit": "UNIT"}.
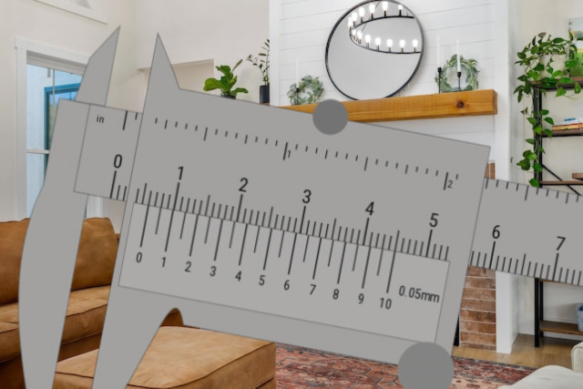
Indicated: {"value": 6.0, "unit": "mm"}
